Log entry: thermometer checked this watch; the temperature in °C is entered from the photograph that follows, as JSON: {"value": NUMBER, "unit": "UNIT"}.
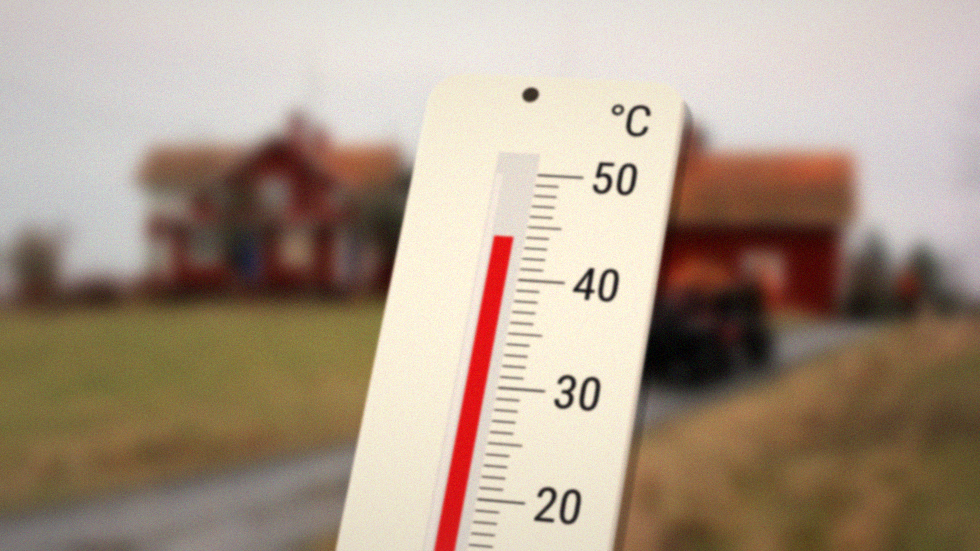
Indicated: {"value": 44, "unit": "°C"}
